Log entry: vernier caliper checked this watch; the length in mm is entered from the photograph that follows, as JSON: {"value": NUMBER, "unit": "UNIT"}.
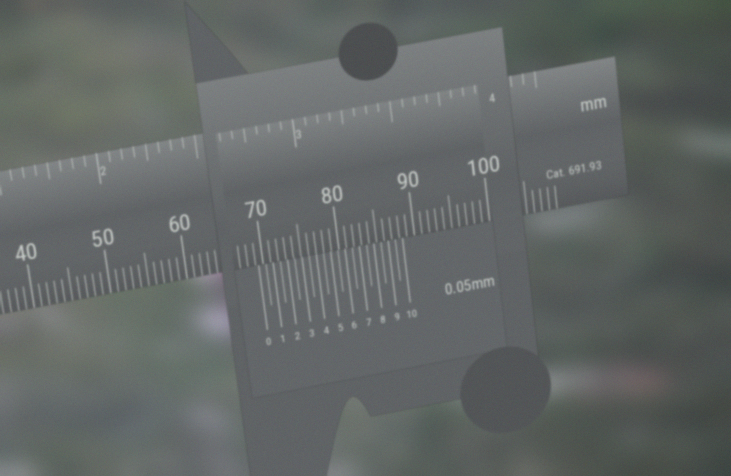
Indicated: {"value": 69.4, "unit": "mm"}
